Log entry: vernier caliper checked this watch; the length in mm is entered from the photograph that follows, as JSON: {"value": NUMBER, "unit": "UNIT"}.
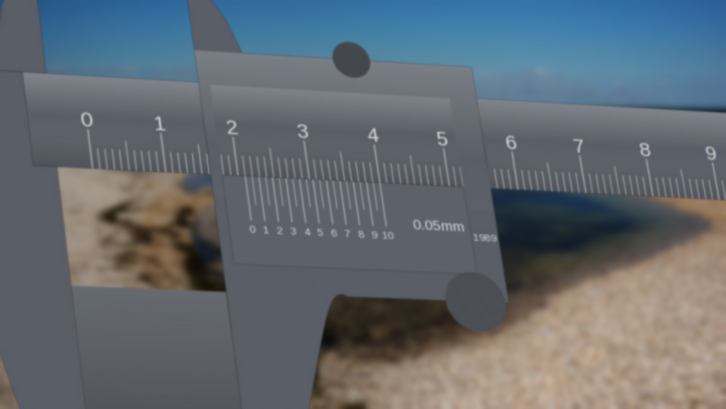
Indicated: {"value": 21.0, "unit": "mm"}
